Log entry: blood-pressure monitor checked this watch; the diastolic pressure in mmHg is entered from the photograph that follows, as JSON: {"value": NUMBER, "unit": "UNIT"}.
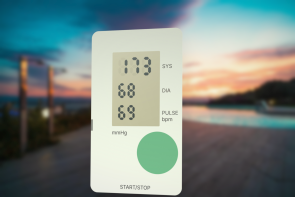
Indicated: {"value": 68, "unit": "mmHg"}
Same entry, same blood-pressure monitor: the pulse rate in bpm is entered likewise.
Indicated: {"value": 69, "unit": "bpm"}
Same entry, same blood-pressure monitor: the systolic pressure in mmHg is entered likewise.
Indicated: {"value": 173, "unit": "mmHg"}
